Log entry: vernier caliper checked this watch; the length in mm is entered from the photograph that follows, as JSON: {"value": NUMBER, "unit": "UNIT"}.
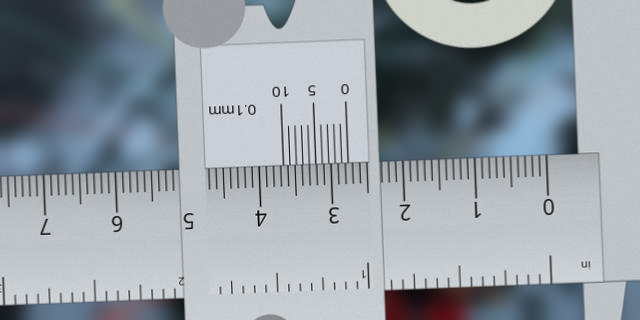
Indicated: {"value": 27.6, "unit": "mm"}
